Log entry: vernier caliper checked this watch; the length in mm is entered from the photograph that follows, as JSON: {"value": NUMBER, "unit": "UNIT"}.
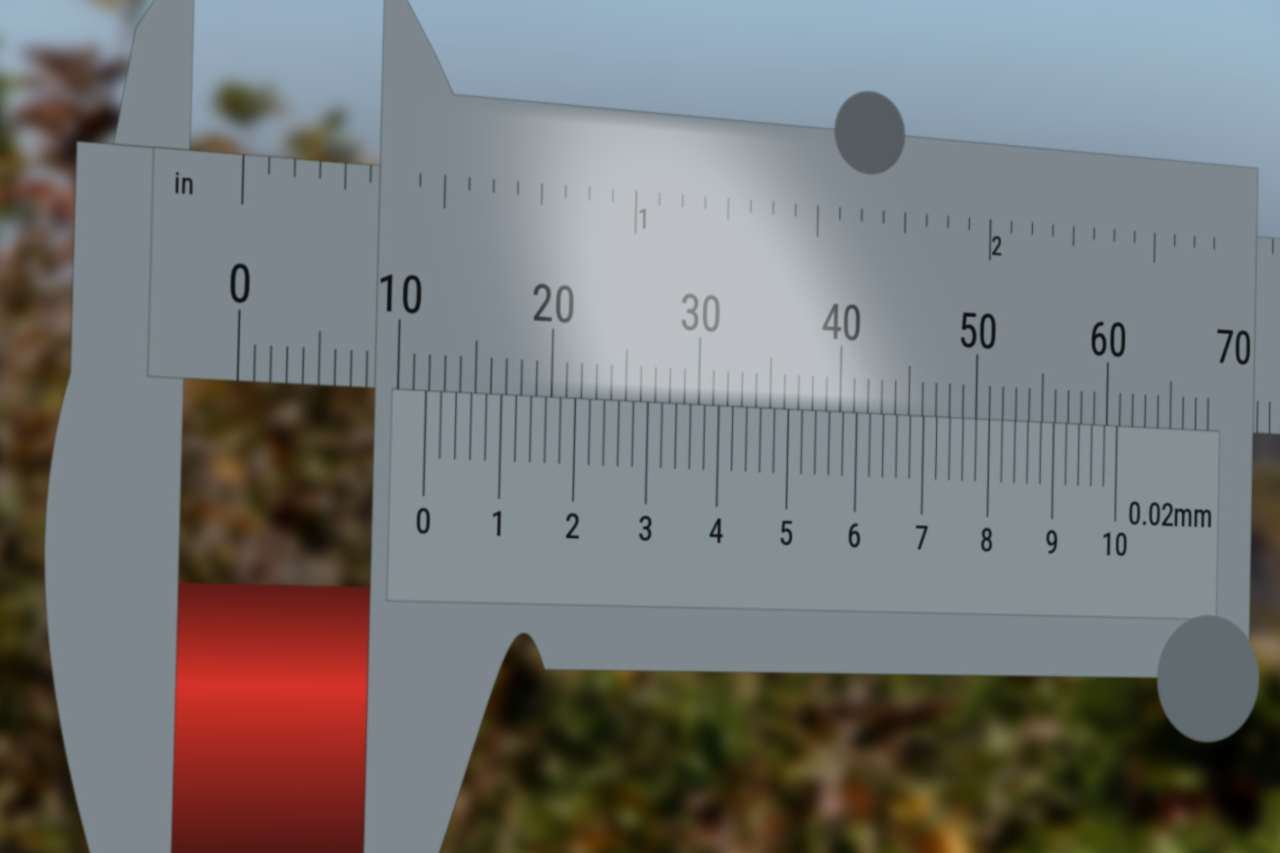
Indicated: {"value": 11.8, "unit": "mm"}
